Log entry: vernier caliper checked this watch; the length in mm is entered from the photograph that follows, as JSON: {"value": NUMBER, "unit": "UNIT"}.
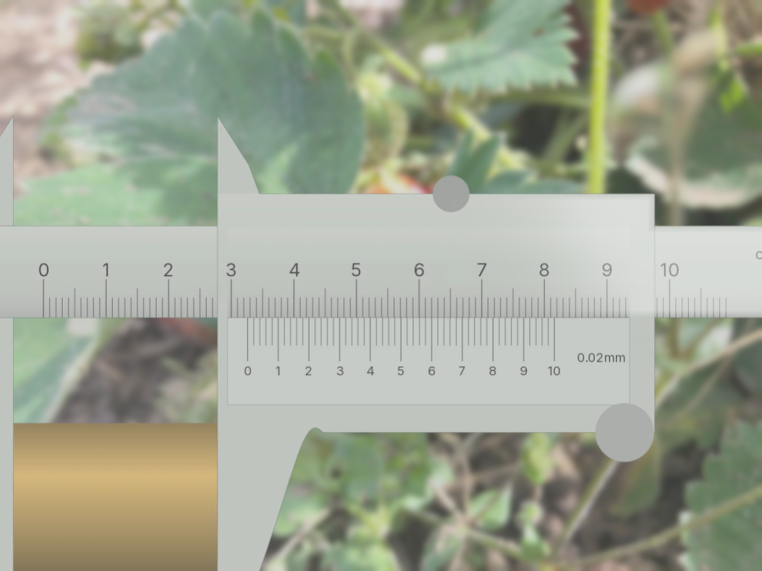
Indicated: {"value": 32.6, "unit": "mm"}
